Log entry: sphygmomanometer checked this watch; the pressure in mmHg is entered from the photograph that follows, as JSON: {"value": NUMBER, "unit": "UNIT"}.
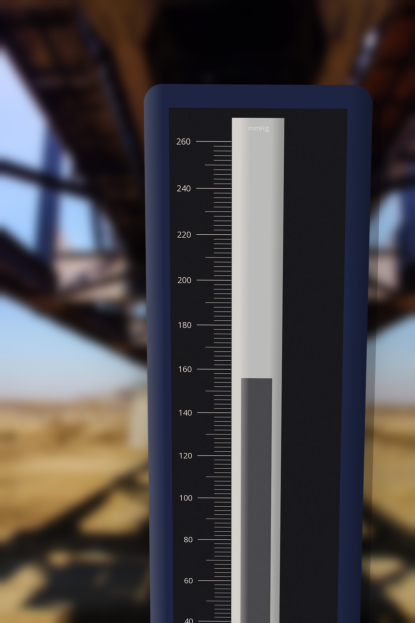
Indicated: {"value": 156, "unit": "mmHg"}
